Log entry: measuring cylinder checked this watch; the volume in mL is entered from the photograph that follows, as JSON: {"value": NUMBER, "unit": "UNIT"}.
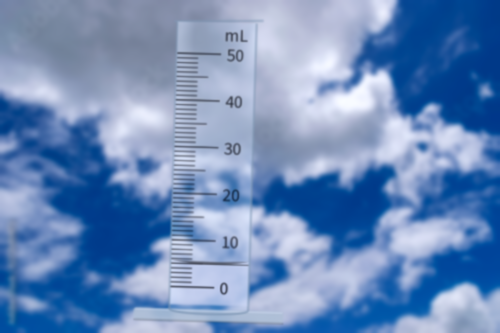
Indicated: {"value": 5, "unit": "mL"}
